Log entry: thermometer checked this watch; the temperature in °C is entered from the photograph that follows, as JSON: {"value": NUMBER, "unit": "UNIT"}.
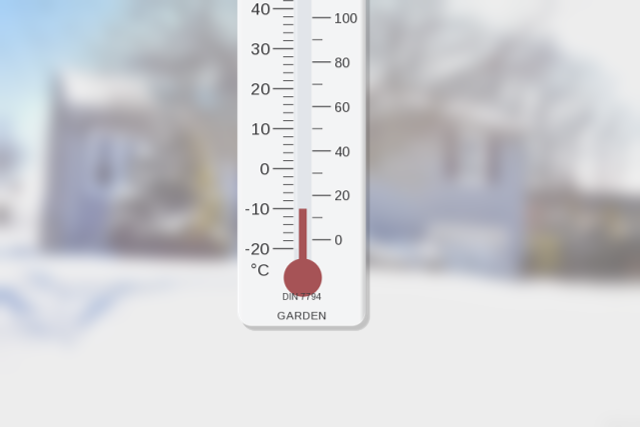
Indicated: {"value": -10, "unit": "°C"}
